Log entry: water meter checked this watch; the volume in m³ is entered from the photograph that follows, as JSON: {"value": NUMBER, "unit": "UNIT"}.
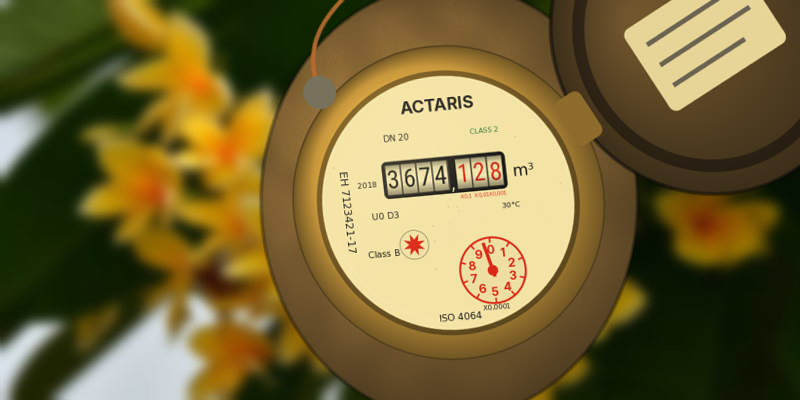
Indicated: {"value": 3674.1279, "unit": "m³"}
